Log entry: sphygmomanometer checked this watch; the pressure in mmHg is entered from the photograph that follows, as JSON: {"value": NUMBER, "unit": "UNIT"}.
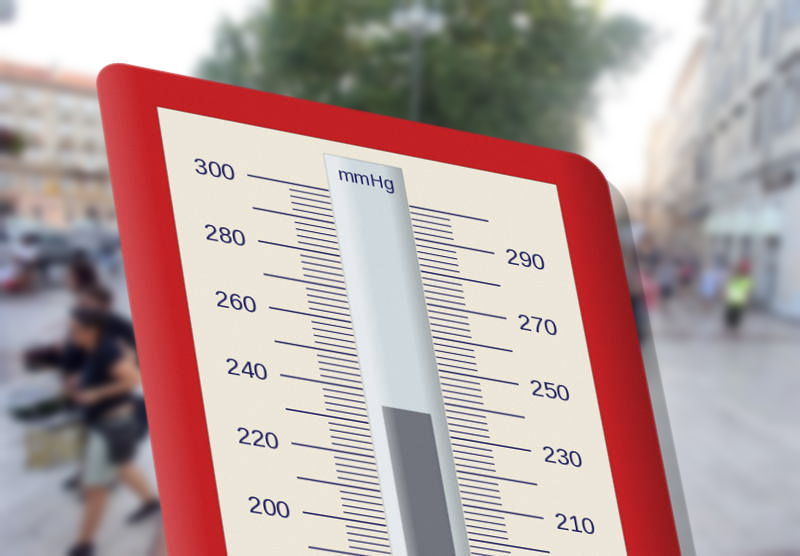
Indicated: {"value": 236, "unit": "mmHg"}
